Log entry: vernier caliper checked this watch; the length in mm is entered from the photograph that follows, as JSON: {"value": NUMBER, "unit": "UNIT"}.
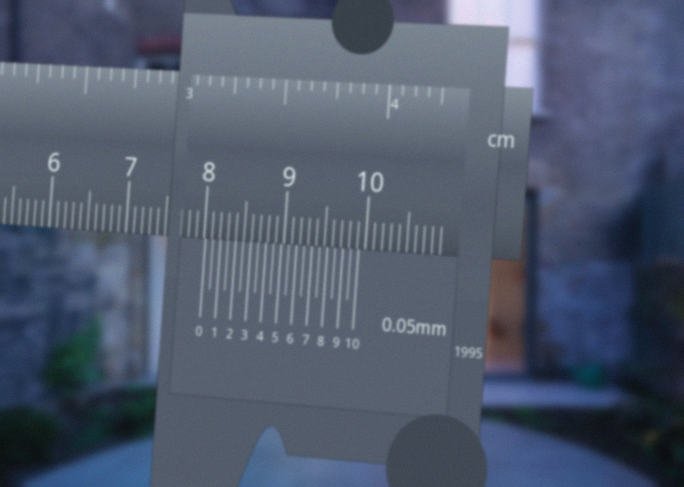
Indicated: {"value": 80.2, "unit": "mm"}
